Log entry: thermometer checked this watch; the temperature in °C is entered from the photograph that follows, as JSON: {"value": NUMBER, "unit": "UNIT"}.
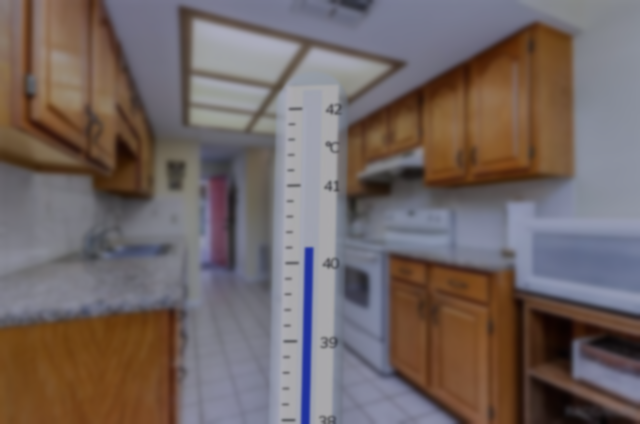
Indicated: {"value": 40.2, "unit": "°C"}
